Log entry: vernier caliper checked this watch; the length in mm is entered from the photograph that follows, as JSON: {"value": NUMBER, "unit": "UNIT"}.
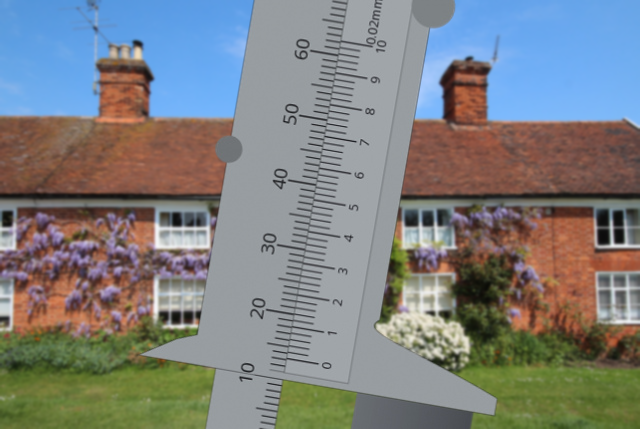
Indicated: {"value": 13.2, "unit": "mm"}
